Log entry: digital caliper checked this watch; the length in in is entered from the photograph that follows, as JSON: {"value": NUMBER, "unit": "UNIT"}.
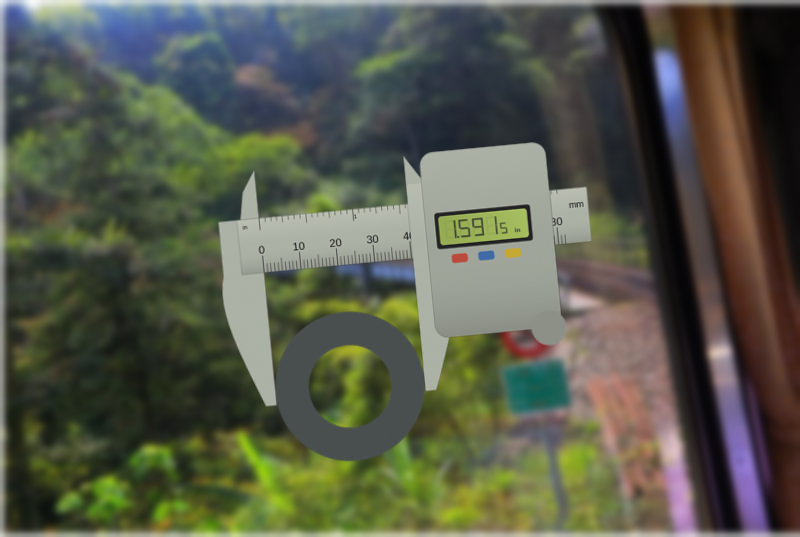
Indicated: {"value": 1.5915, "unit": "in"}
